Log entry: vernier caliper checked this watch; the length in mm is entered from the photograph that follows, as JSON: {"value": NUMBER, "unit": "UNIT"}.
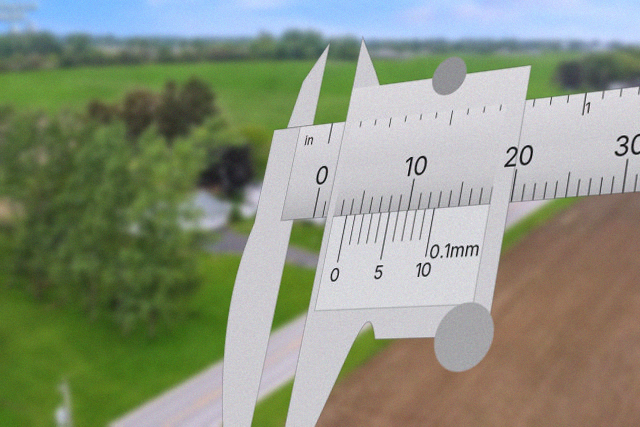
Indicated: {"value": 3.6, "unit": "mm"}
